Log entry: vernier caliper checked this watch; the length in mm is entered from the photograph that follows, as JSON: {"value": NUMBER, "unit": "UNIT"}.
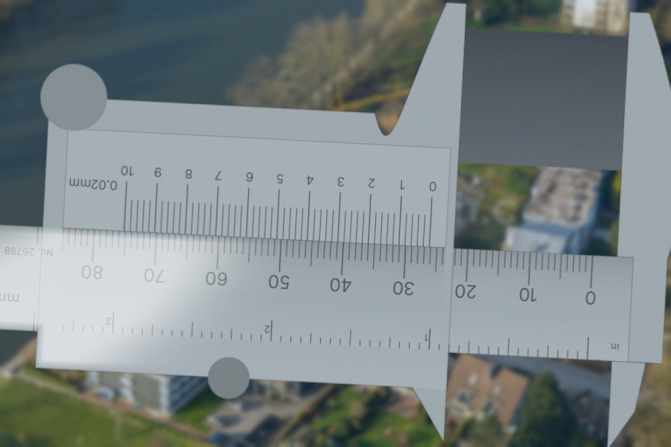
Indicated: {"value": 26.2, "unit": "mm"}
